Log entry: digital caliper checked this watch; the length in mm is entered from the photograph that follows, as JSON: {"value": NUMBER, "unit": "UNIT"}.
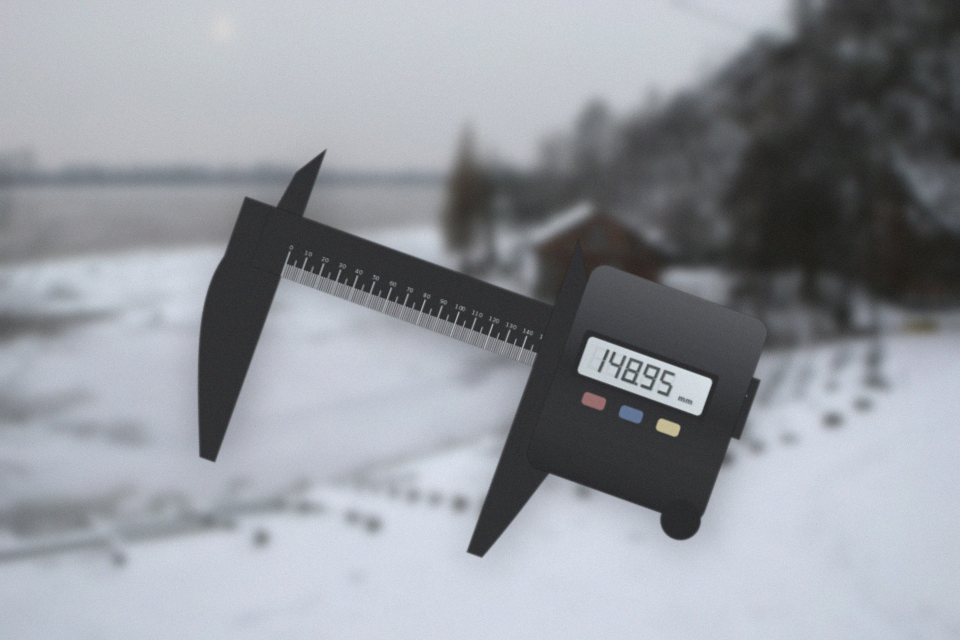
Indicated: {"value": 148.95, "unit": "mm"}
